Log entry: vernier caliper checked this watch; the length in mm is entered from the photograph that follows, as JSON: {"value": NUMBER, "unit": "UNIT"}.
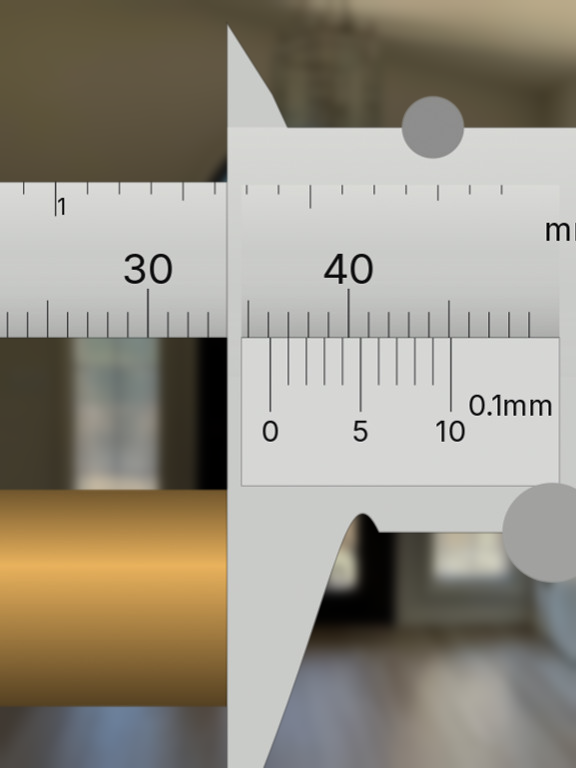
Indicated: {"value": 36.1, "unit": "mm"}
